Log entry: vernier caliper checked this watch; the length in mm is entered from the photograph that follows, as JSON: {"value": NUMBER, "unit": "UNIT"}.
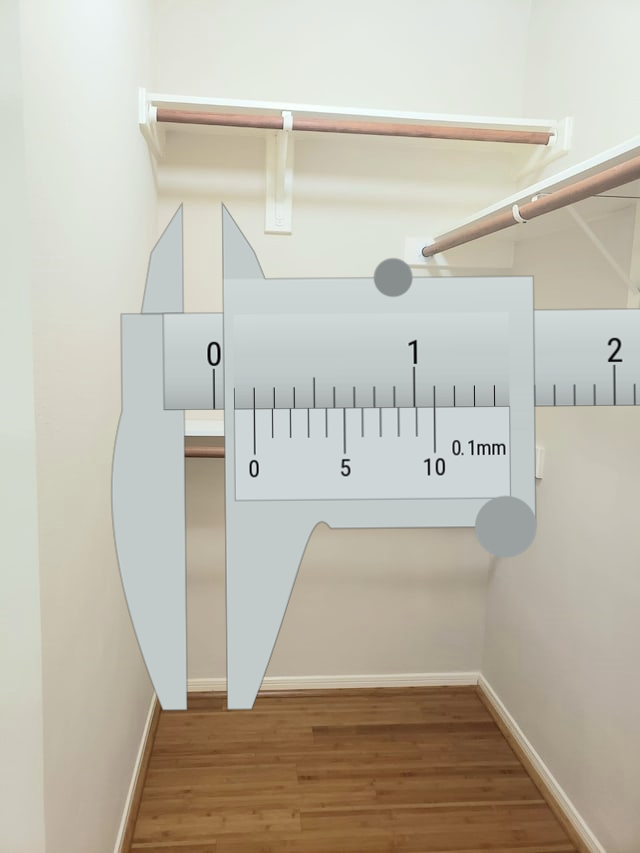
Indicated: {"value": 2.0, "unit": "mm"}
